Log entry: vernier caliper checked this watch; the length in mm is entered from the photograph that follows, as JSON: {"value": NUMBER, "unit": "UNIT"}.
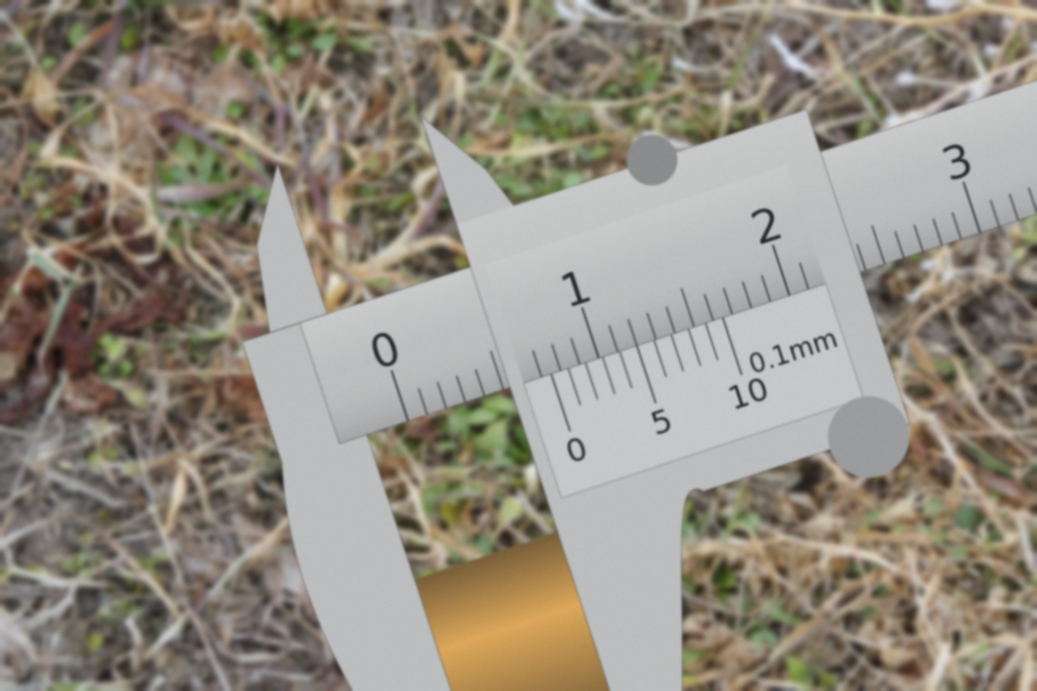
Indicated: {"value": 7.5, "unit": "mm"}
